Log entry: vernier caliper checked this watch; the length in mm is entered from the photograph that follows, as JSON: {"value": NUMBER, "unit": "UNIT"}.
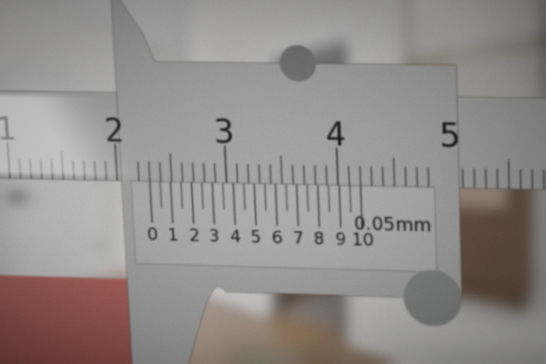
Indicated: {"value": 23.0, "unit": "mm"}
